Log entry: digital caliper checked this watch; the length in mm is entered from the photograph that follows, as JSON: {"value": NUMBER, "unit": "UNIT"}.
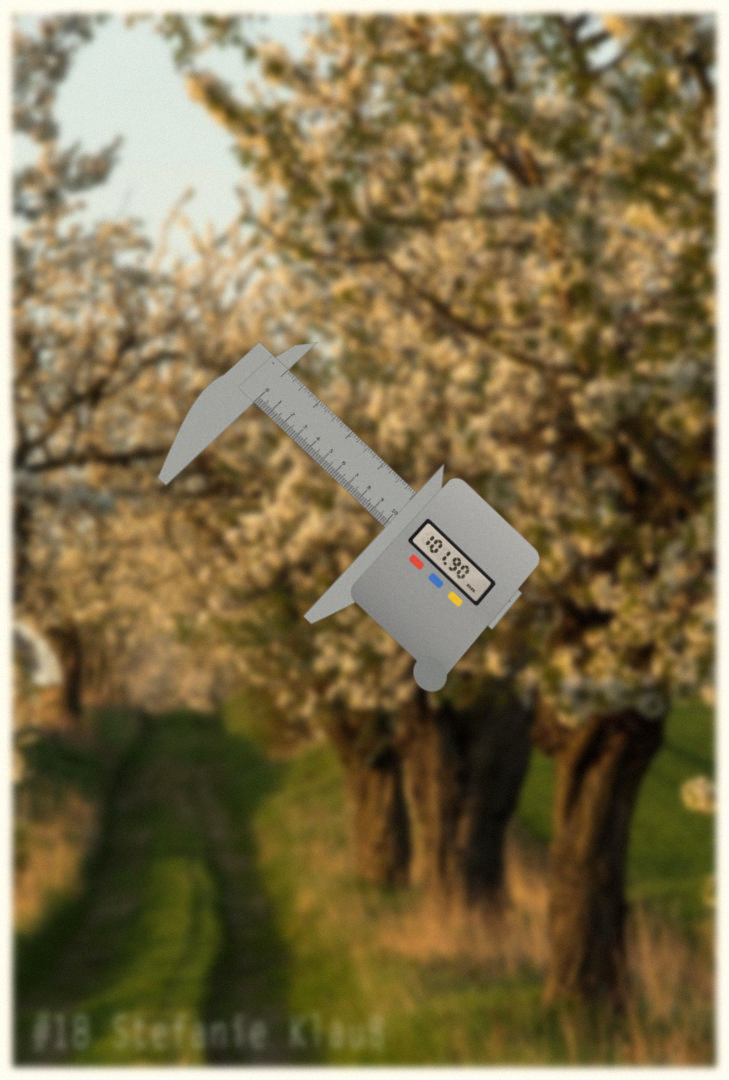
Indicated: {"value": 101.90, "unit": "mm"}
